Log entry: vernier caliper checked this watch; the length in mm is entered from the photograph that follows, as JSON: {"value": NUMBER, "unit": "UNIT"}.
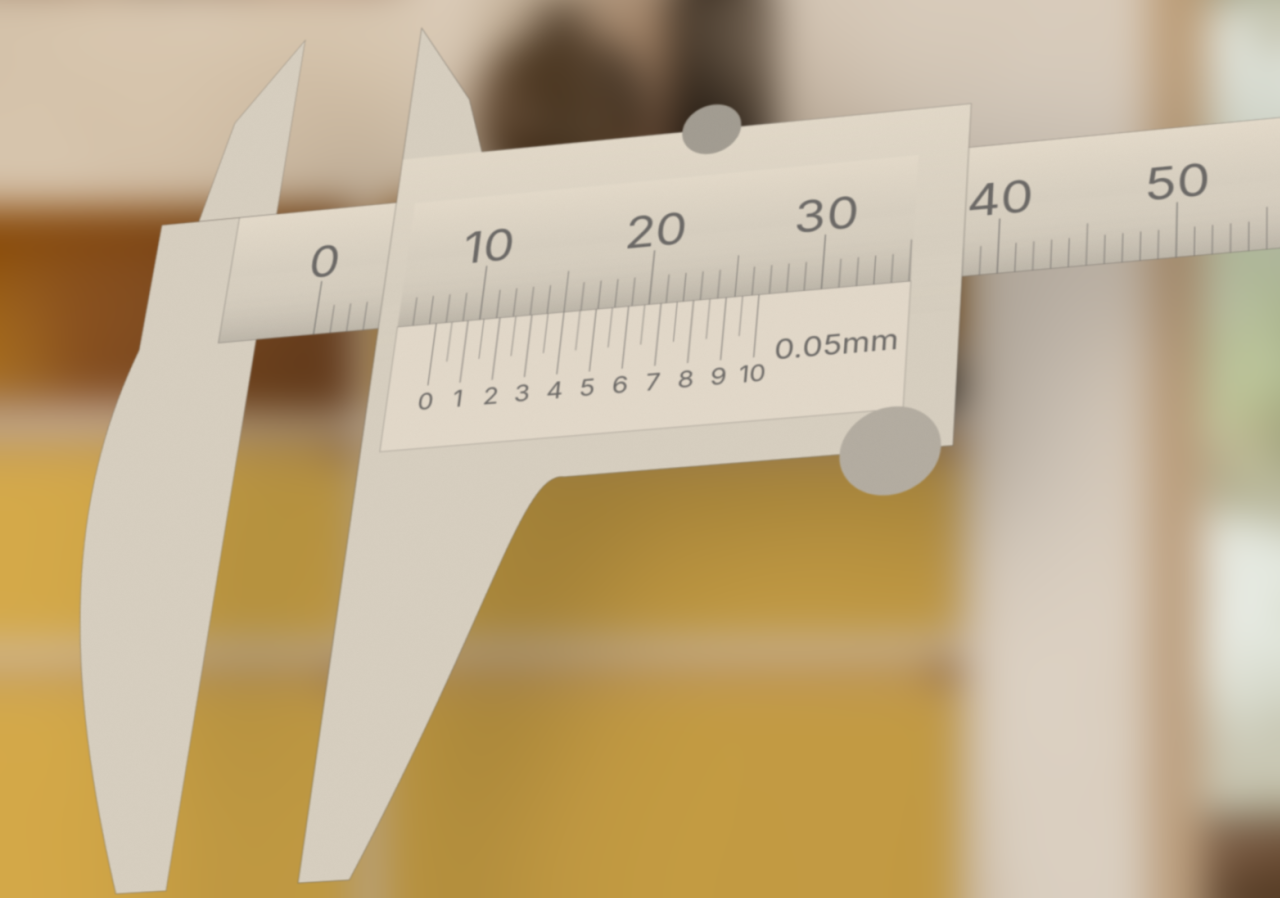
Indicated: {"value": 7.4, "unit": "mm"}
